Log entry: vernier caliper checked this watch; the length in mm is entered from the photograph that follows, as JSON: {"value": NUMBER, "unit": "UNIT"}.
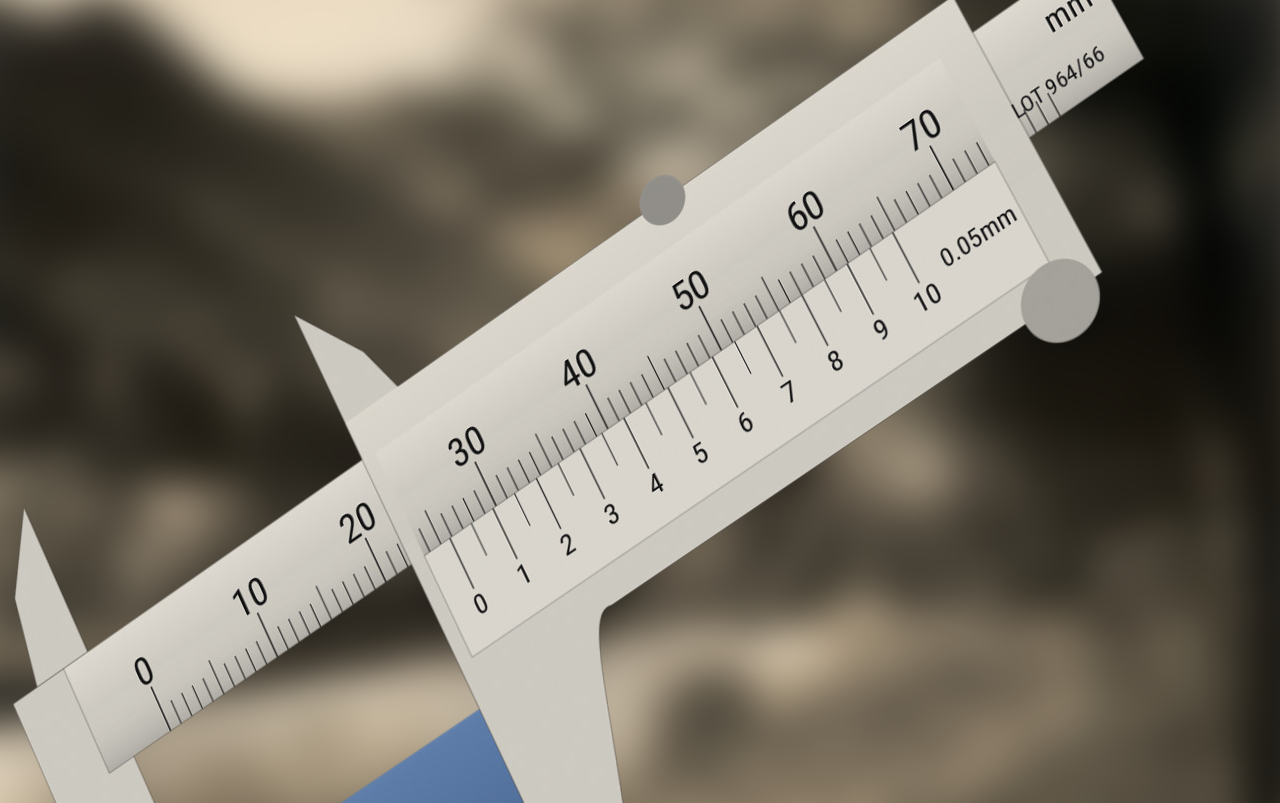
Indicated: {"value": 25.8, "unit": "mm"}
